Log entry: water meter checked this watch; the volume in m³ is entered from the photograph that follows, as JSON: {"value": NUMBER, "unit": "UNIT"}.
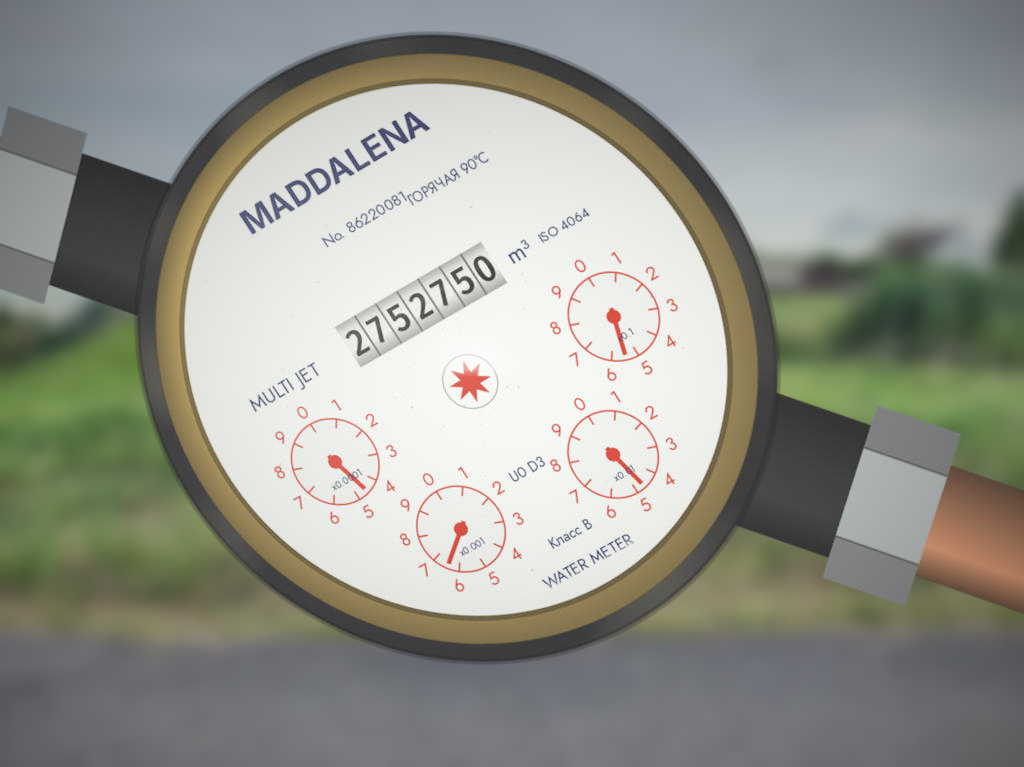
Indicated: {"value": 2752750.5464, "unit": "m³"}
